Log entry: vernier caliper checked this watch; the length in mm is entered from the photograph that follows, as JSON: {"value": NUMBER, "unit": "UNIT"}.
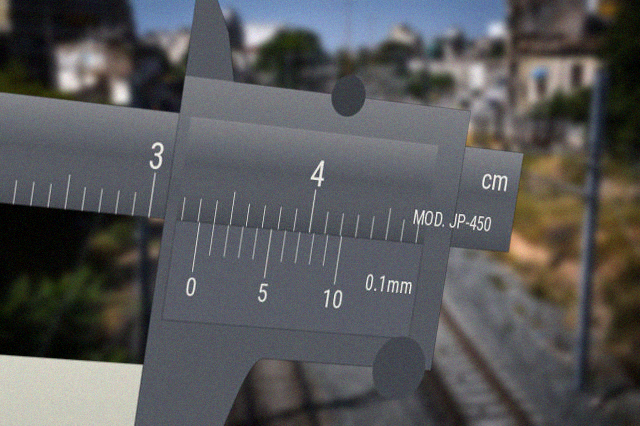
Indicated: {"value": 33.1, "unit": "mm"}
